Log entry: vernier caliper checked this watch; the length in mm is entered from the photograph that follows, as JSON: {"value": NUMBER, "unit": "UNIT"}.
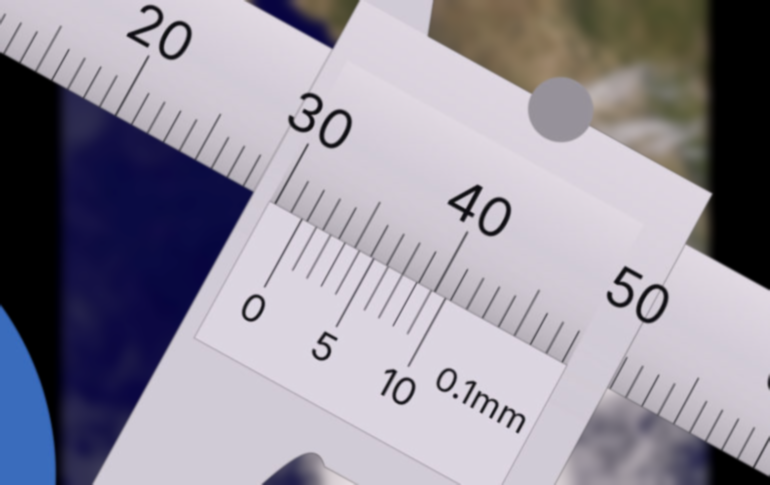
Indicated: {"value": 31.7, "unit": "mm"}
